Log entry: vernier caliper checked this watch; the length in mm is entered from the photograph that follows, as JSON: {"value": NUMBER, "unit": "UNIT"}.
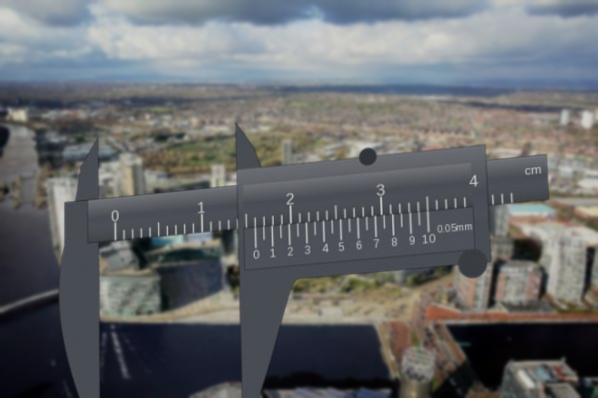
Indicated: {"value": 16.0, "unit": "mm"}
